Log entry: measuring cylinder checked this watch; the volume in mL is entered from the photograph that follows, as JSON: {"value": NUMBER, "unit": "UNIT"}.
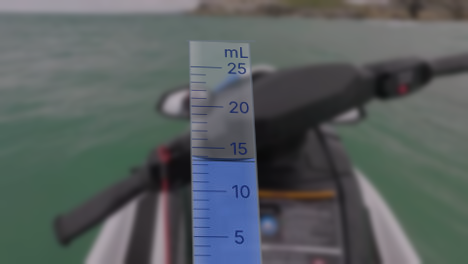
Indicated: {"value": 13.5, "unit": "mL"}
